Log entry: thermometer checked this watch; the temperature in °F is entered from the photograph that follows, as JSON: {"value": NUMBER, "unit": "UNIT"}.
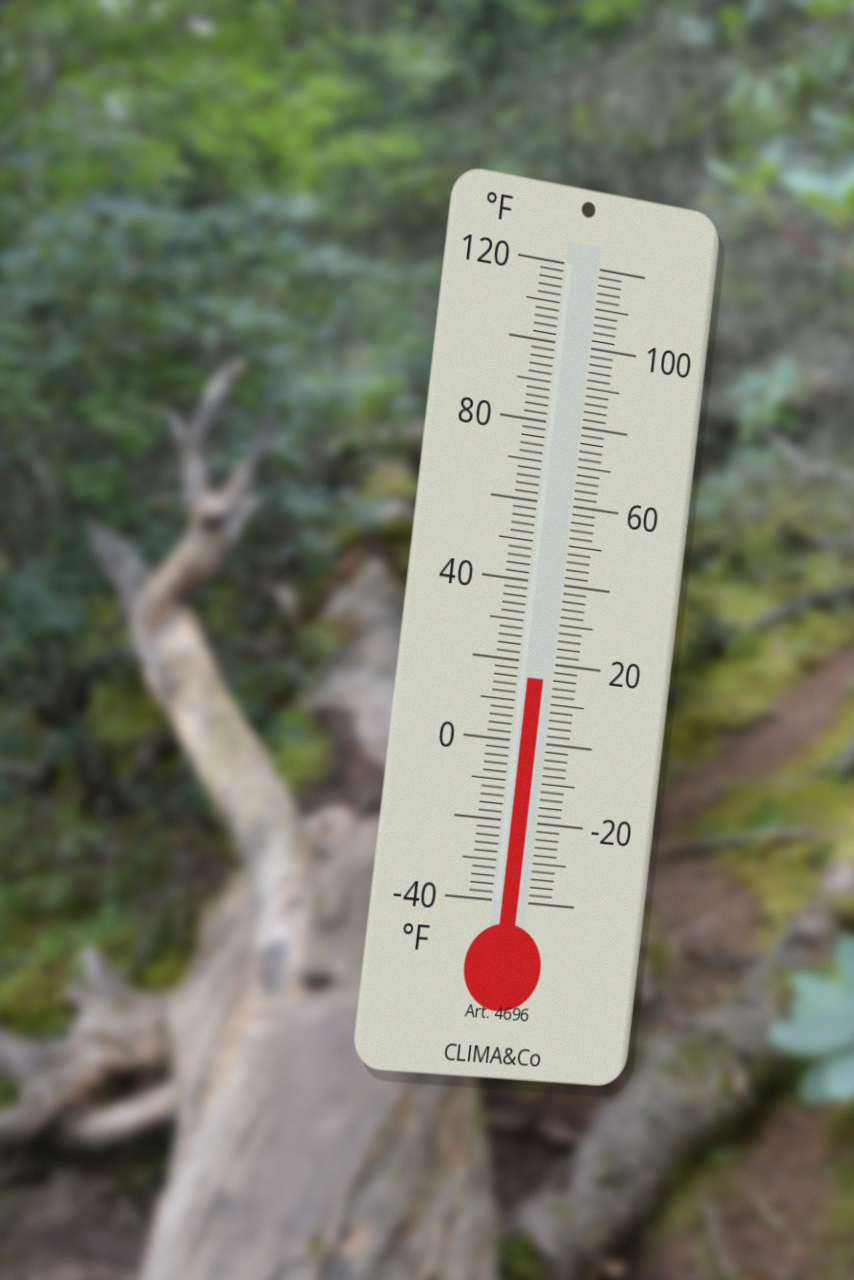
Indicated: {"value": 16, "unit": "°F"}
